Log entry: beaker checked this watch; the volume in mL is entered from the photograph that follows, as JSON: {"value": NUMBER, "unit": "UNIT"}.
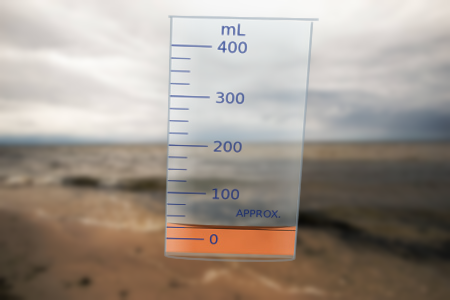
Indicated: {"value": 25, "unit": "mL"}
